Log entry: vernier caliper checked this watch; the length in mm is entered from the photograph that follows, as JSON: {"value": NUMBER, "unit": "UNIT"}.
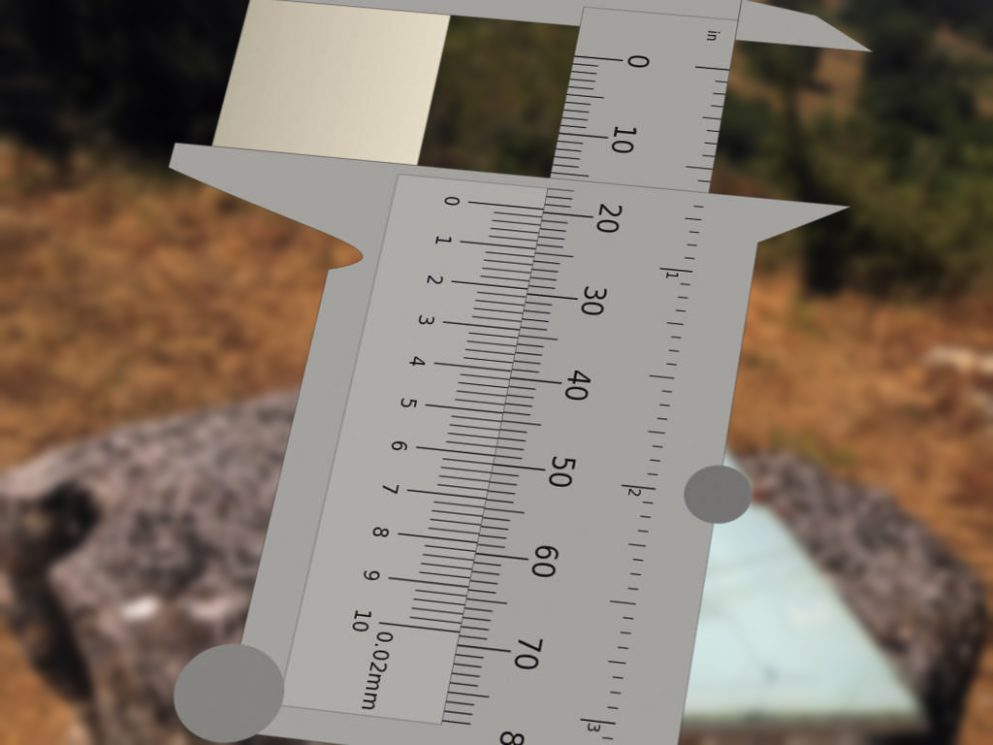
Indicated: {"value": 19.6, "unit": "mm"}
